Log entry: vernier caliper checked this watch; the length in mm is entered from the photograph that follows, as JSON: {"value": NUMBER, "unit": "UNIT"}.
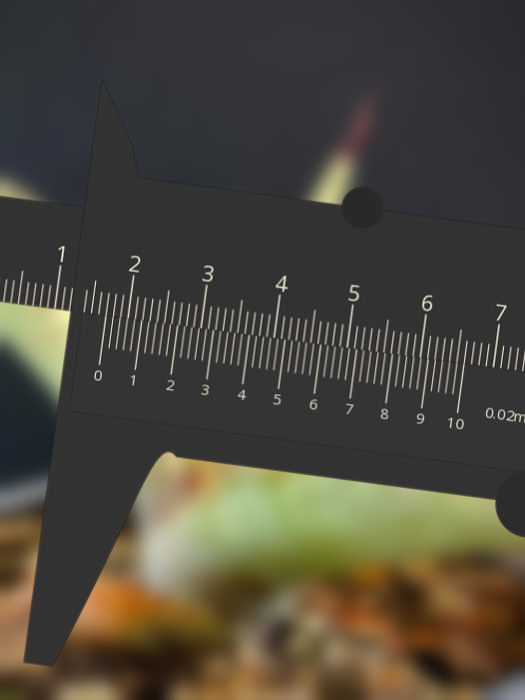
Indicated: {"value": 17.0, "unit": "mm"}
